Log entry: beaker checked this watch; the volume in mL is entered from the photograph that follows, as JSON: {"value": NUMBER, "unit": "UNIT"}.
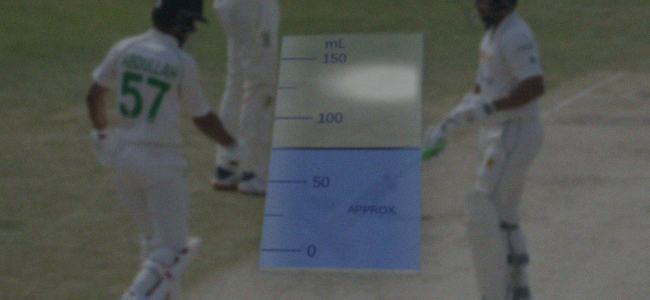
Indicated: {"value": 75, "unit": "mL"}
